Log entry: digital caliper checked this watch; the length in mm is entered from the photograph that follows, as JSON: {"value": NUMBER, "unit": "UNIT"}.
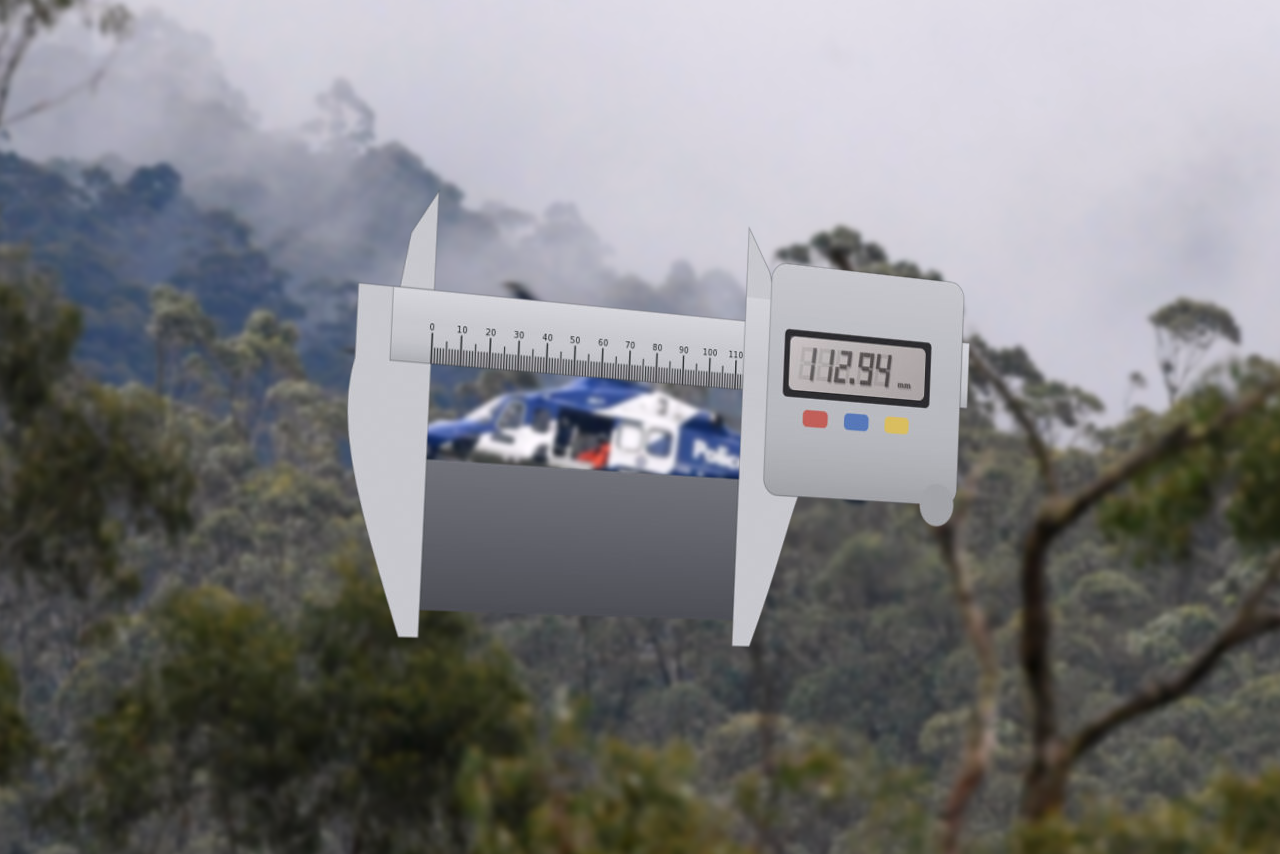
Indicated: {"value": 112.94, "unit": "mm"}
